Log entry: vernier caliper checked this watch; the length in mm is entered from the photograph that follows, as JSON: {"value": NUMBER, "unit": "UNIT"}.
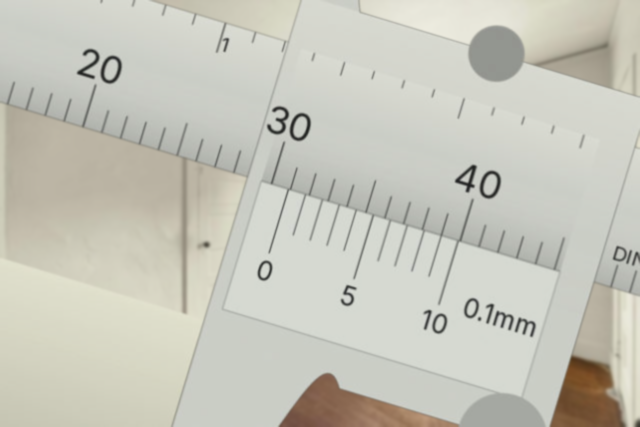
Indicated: {"value": 30.9, "unit": "mm"}
